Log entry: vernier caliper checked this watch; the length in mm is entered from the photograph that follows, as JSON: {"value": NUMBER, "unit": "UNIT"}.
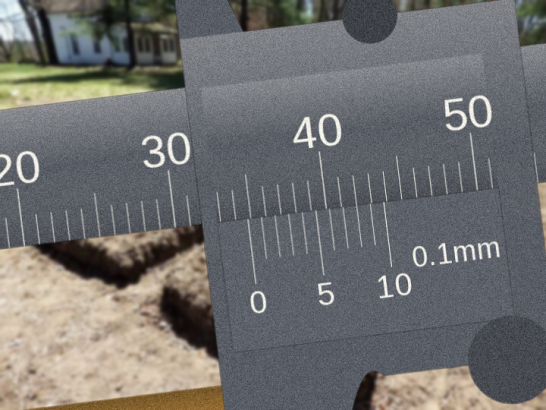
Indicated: {"value": 34.8, "unit": "mm"}
